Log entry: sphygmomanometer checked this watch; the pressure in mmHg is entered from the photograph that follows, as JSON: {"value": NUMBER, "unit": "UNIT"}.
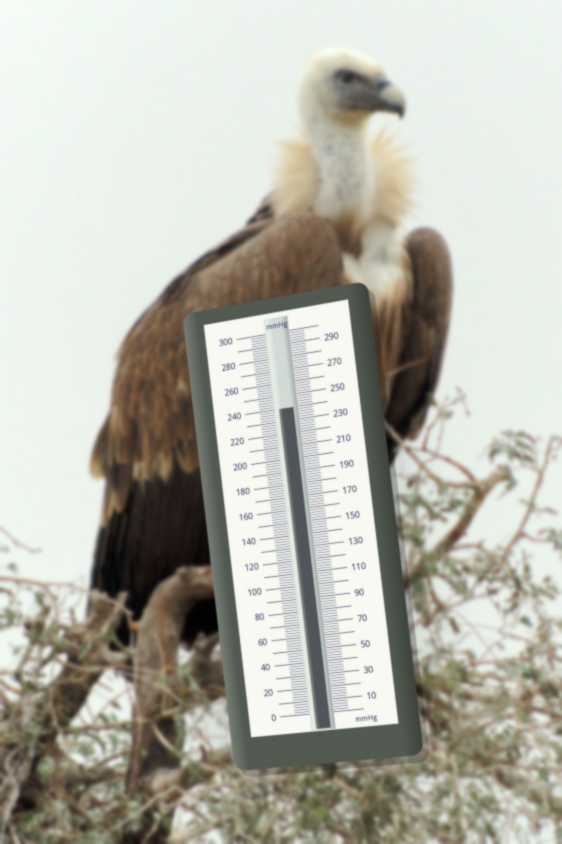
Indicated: {"value": 240, "unit": "mmHg"}
